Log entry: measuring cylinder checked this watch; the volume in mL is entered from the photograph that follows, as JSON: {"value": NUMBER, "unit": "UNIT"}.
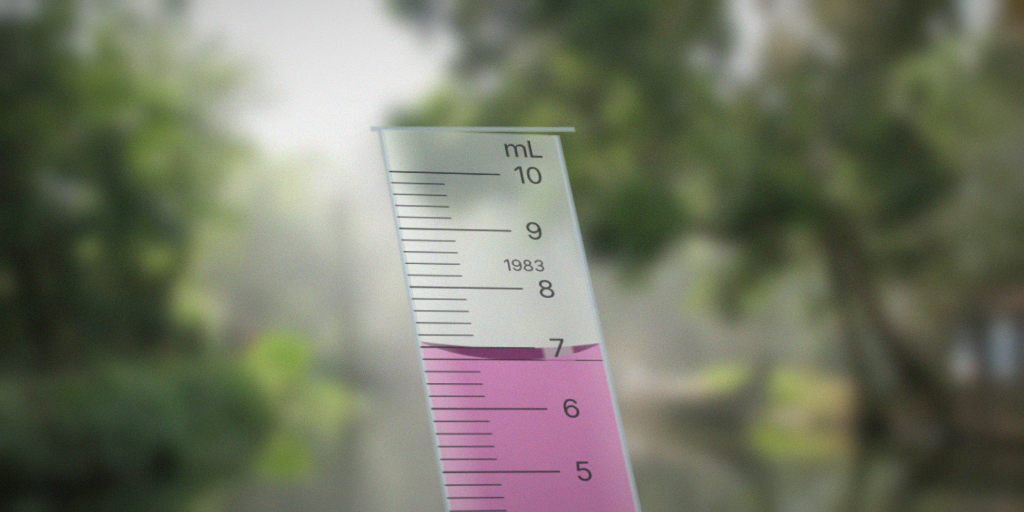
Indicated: {"value": 6.8, "unit": "mL"}
